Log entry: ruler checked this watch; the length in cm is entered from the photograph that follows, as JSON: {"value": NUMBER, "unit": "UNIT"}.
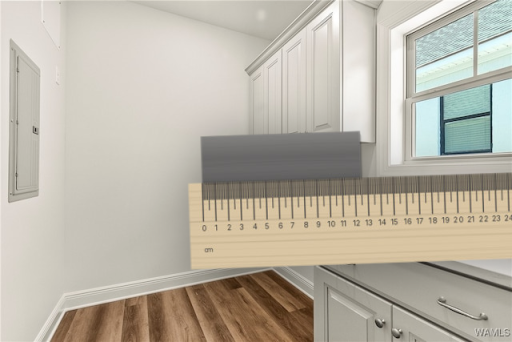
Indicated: {"value": 12.5, "unit": "cm"}
